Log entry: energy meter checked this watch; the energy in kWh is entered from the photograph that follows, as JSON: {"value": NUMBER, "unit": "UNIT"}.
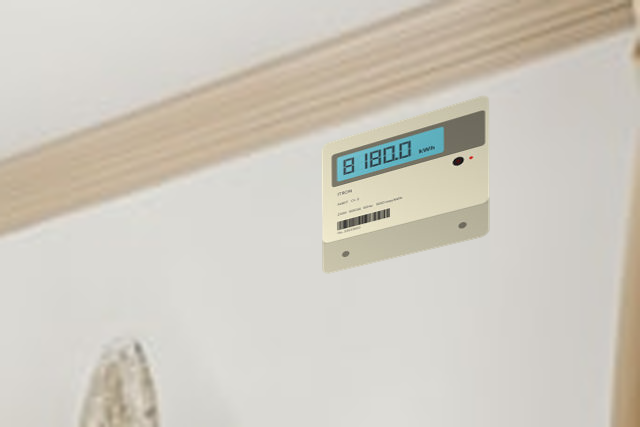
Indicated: {"value": 8180.0, "unit": "kWh"}
